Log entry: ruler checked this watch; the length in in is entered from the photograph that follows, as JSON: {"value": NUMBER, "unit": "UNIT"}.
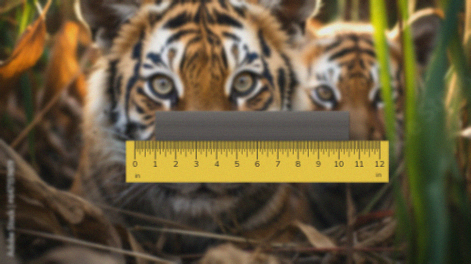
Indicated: {"value": 9.5, "unit": "in"}
